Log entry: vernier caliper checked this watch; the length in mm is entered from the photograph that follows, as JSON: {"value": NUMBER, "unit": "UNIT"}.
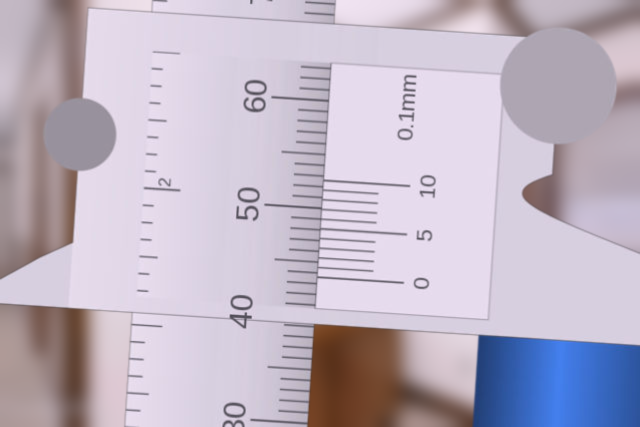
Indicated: {"value": 43.6, "unit": "mm"}
